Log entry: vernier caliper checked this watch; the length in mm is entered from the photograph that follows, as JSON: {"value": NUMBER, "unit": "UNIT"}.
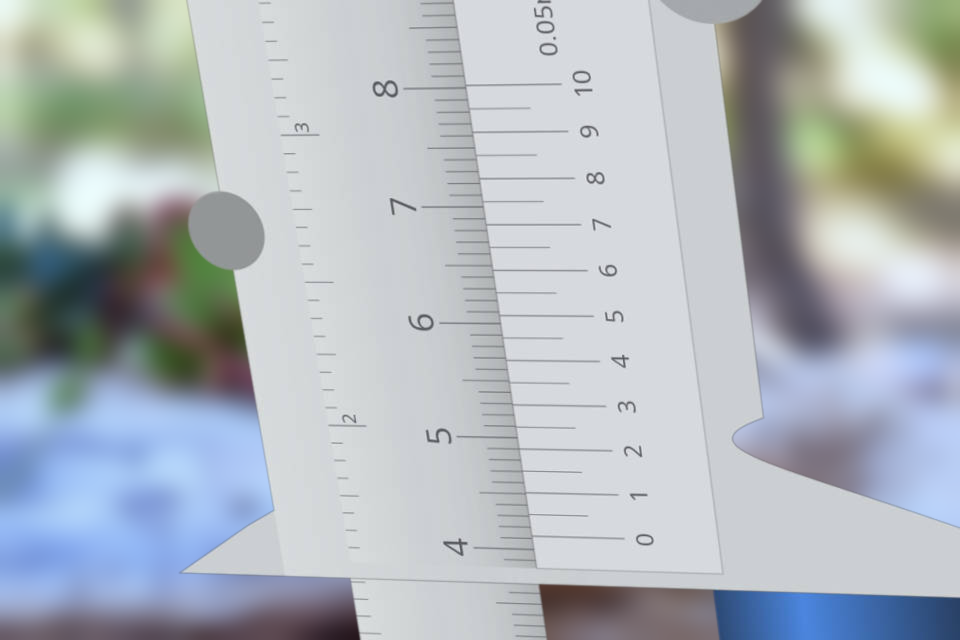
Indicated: {"value": 41.2, "unit": "mm"}
